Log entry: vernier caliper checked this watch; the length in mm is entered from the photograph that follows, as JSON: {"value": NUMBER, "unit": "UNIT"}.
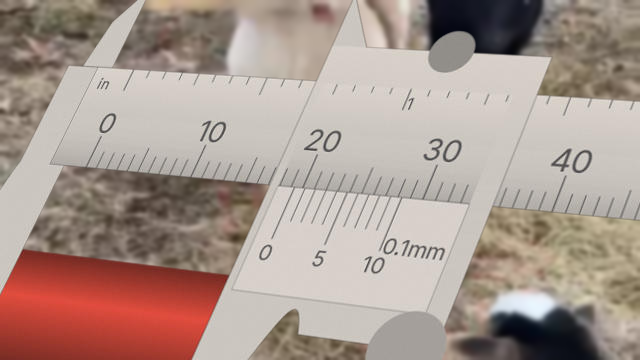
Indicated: {"value": 19.3, "unit": "mm"}
